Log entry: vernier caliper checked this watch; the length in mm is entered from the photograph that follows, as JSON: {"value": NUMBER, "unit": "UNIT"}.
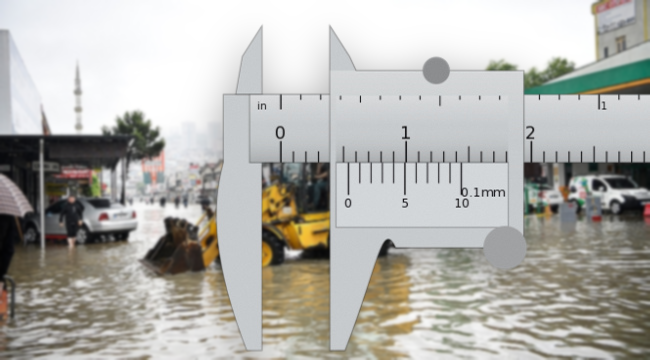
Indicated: {"value": 5.4, "unit": "mm"}
